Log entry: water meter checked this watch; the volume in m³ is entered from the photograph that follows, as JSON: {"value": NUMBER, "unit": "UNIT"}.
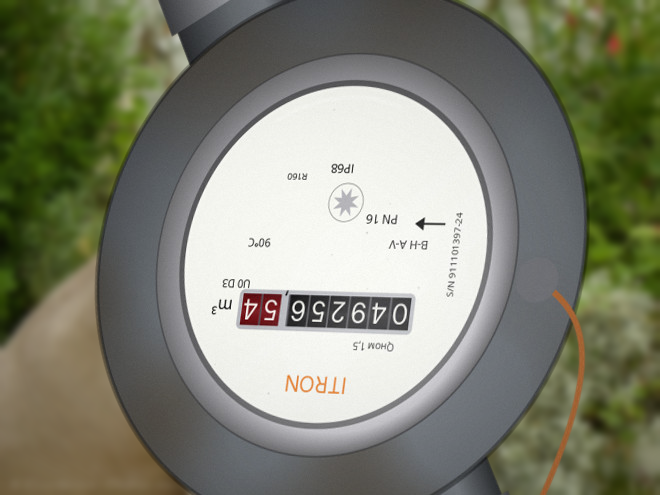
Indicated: {"value": 49256.54, "unit": "m³"}
